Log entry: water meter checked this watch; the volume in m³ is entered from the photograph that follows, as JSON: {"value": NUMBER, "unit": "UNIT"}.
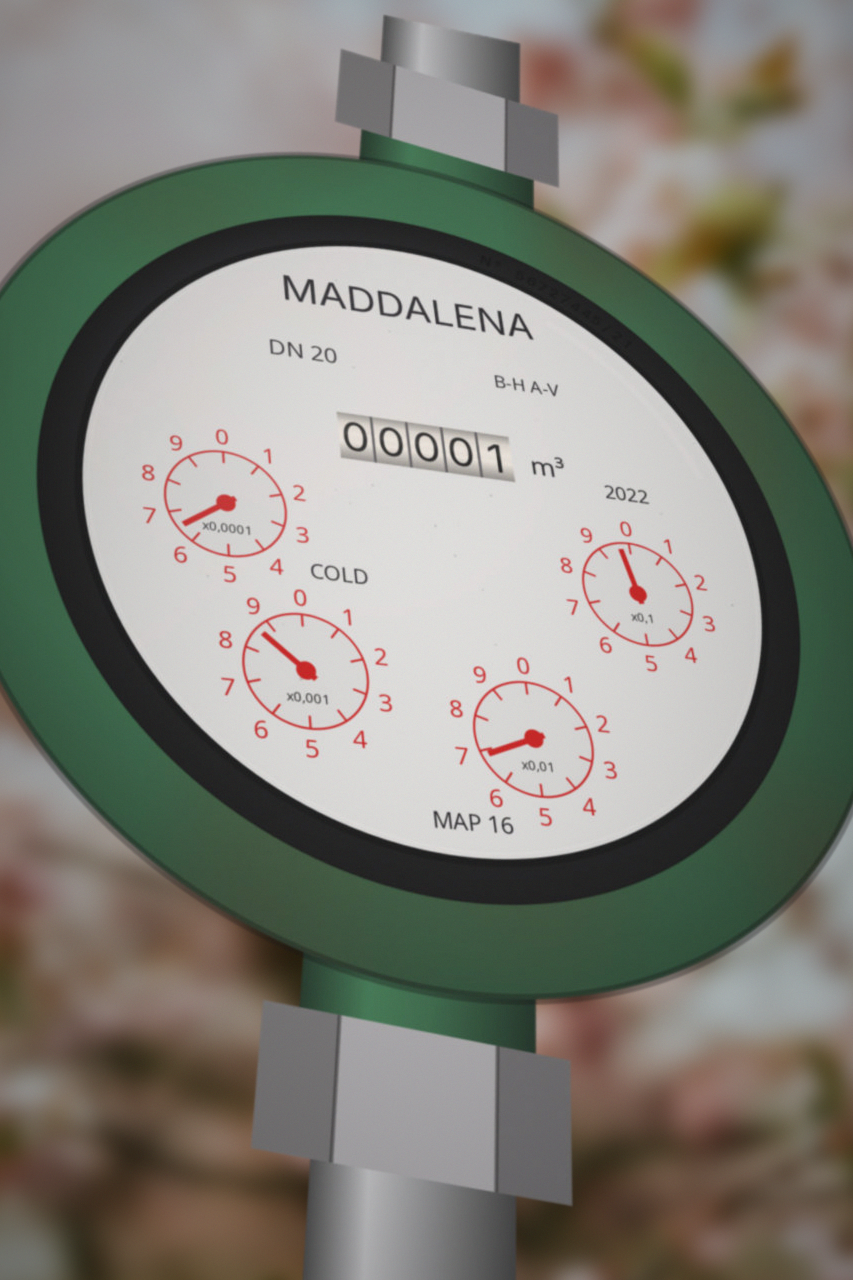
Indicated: {"value": 0.9686, "unit": "m³"}
